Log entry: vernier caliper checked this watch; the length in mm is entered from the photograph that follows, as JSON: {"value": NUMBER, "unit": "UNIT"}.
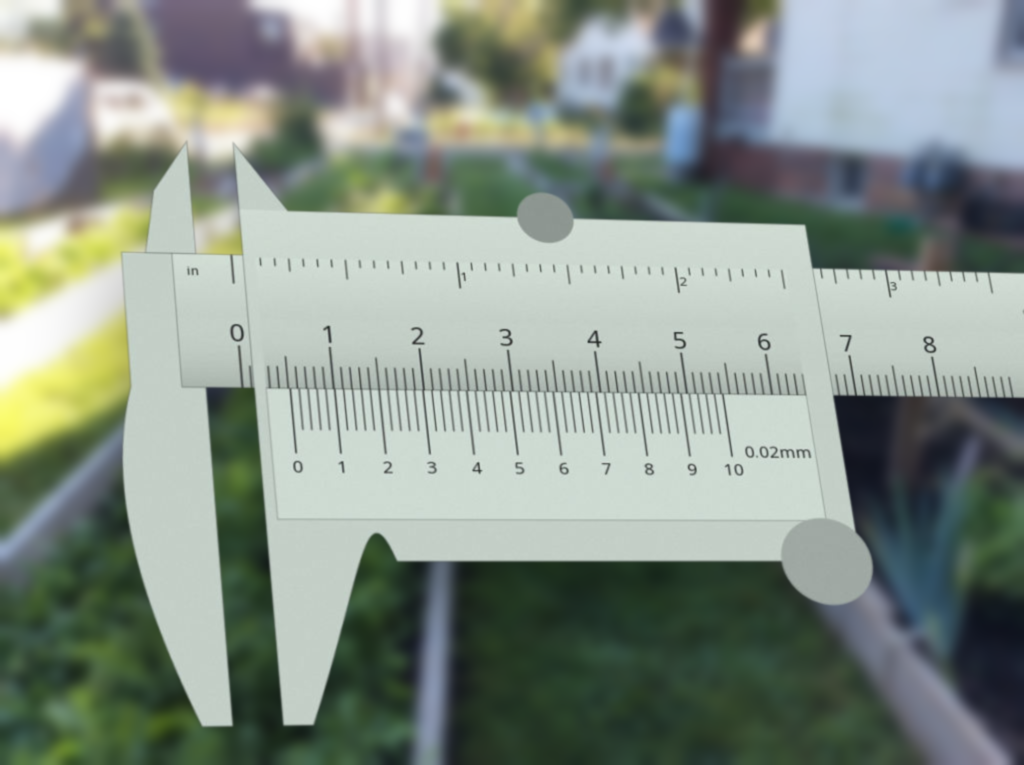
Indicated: {"value": 5.2, "unit": "mm"}
